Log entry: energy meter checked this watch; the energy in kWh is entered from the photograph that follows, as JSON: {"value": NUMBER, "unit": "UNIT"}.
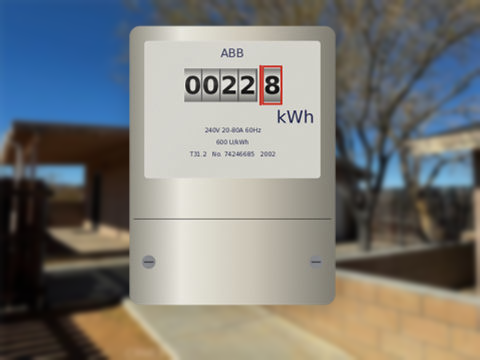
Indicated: {"value": 22.8, "unit": "kWh"}
